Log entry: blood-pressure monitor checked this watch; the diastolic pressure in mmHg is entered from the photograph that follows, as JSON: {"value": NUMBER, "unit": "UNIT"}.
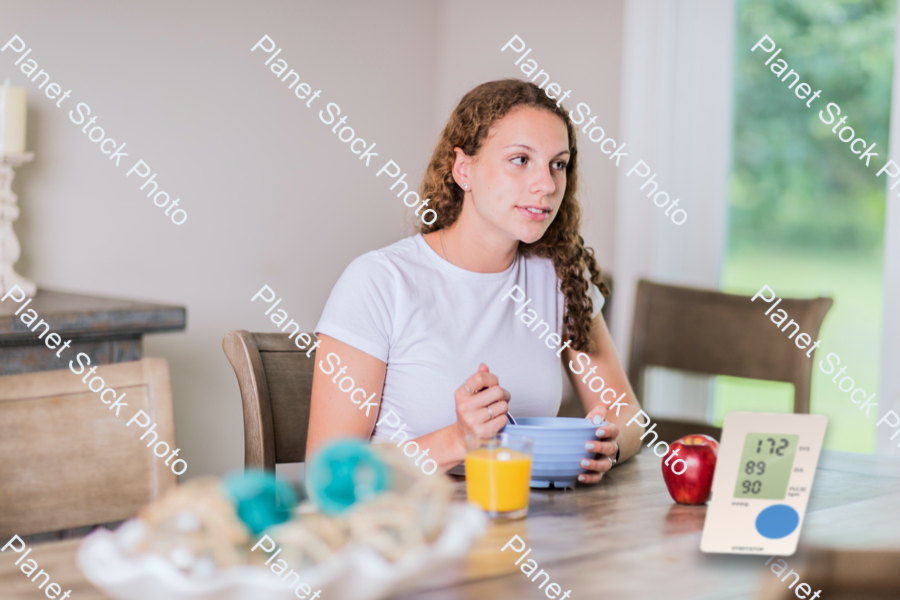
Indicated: {"value": 89, "unit": "mmHg"}
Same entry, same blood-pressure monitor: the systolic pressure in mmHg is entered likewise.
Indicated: {"value": 172, "unit": "mmHg"}
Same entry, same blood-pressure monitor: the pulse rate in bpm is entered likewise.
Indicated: {"value": 90, "unit": "bpm"}
